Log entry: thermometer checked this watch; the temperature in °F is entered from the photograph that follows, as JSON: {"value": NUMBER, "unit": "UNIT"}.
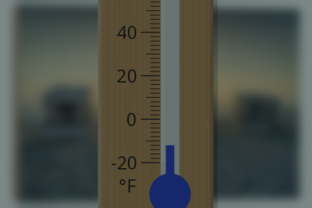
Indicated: {"value": -12, "unit": "°F"}
